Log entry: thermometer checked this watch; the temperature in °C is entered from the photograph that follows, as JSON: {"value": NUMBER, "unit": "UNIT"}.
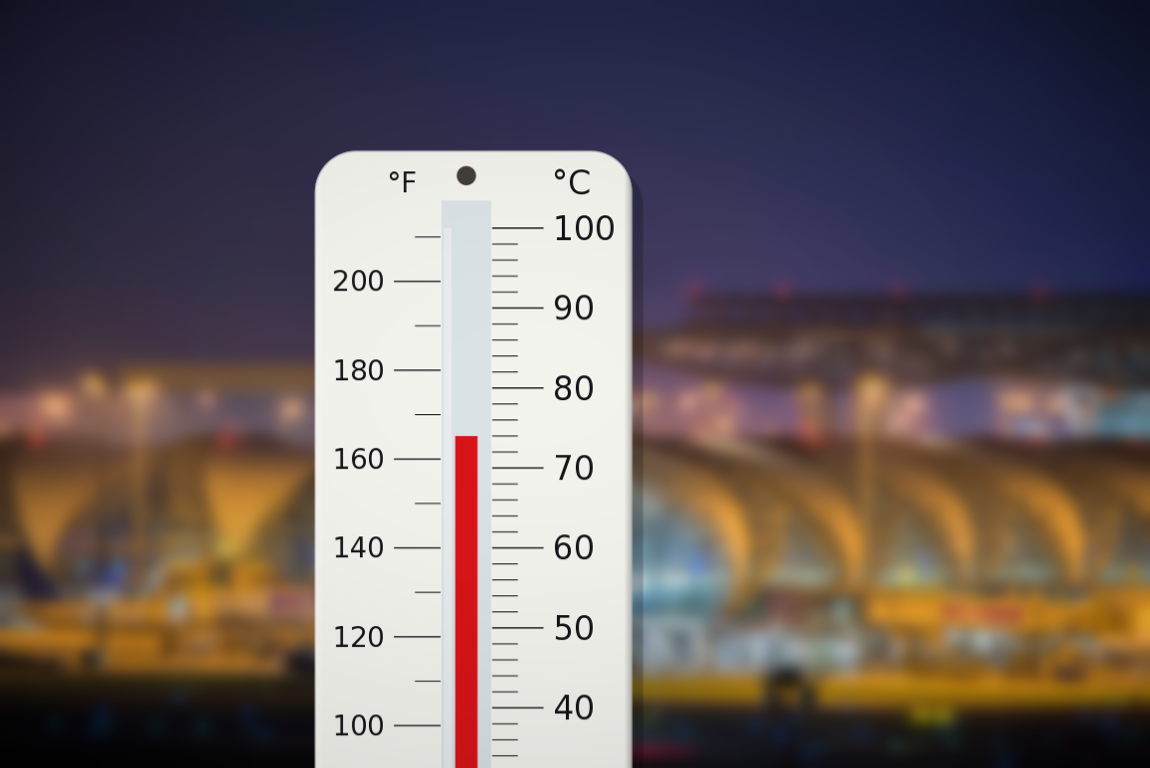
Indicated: {"value": 74, "unit": "°C"}
